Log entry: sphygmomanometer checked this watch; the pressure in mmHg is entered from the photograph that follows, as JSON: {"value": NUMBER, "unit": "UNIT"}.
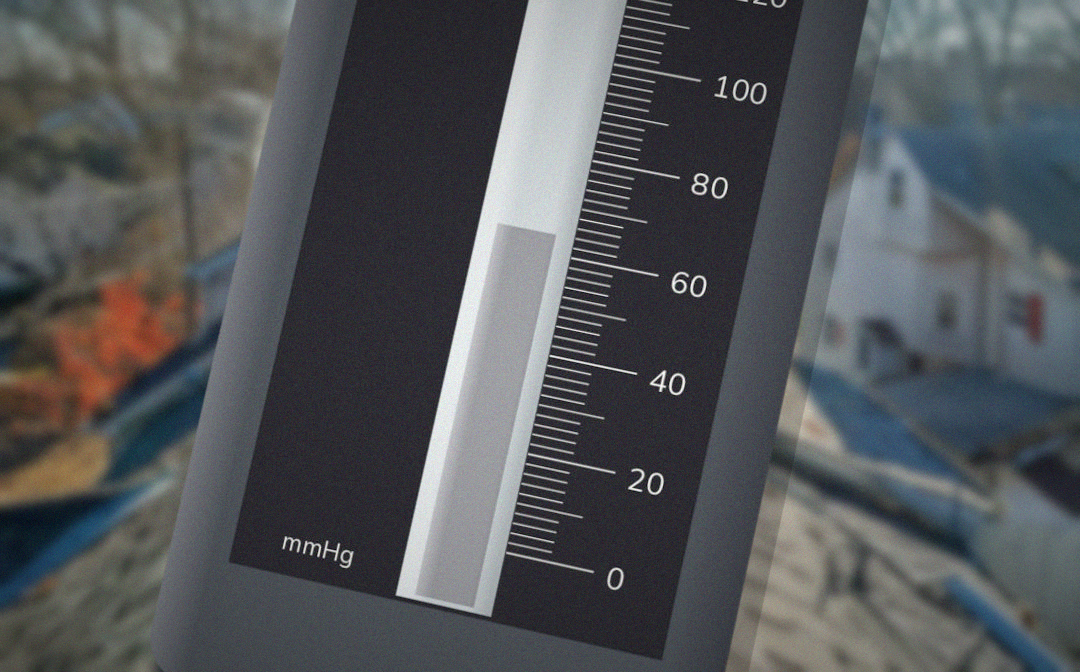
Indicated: {"value": 64, "unit": "mmHg"}
